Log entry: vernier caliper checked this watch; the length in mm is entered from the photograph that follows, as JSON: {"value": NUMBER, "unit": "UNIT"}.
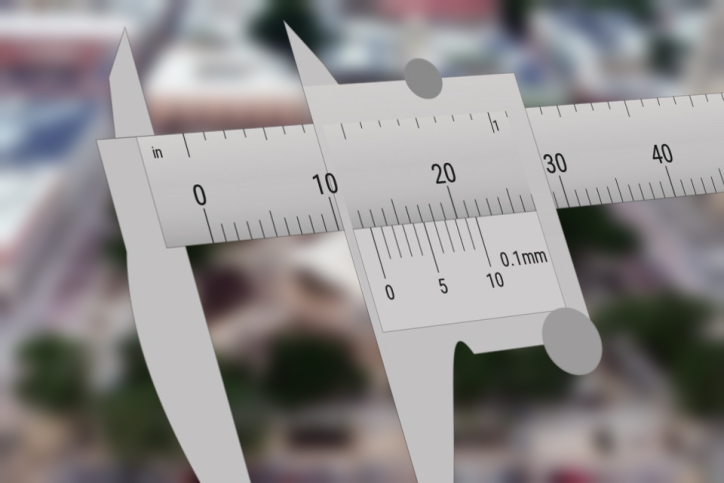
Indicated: {"value": 12.6, "unit": "mm"}
